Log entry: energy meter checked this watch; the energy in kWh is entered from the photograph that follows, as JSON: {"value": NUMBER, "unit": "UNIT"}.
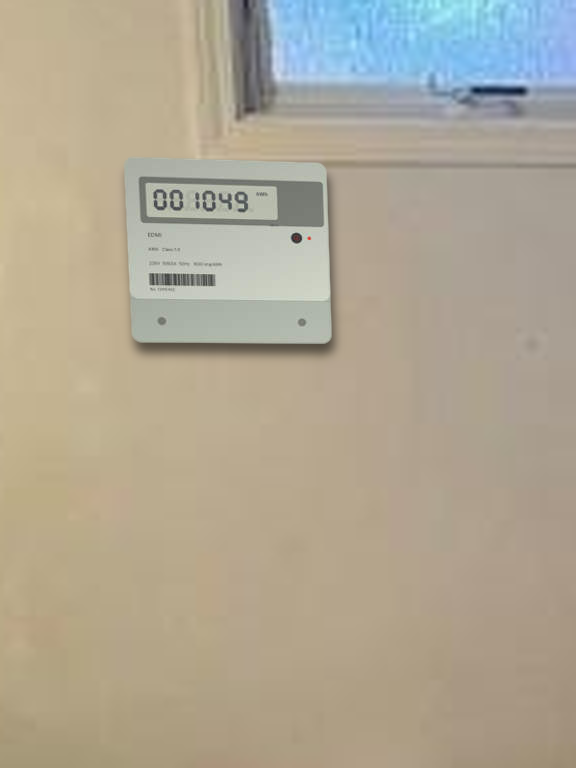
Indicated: {"value": 1049, "unit": "kWh"}
